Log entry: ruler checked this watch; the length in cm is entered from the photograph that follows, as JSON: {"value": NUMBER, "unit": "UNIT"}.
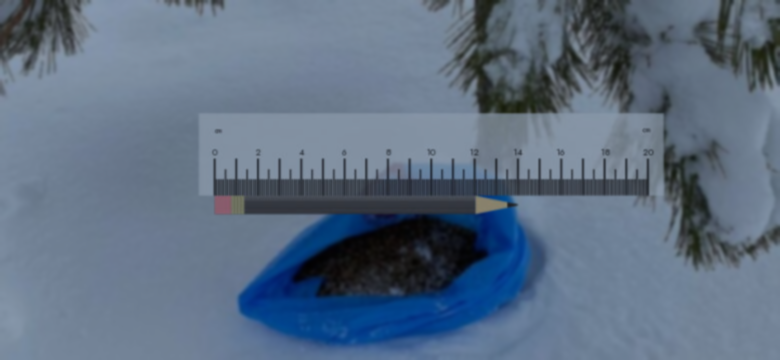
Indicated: {"value": 14, "unit": "cm"}
